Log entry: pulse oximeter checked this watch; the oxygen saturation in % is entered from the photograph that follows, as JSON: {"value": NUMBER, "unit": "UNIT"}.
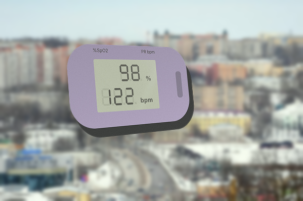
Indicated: {"value": 98, "unit": "%"}
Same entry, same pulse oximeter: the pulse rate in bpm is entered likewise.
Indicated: {"value": 122, "unit": "bpm"}
